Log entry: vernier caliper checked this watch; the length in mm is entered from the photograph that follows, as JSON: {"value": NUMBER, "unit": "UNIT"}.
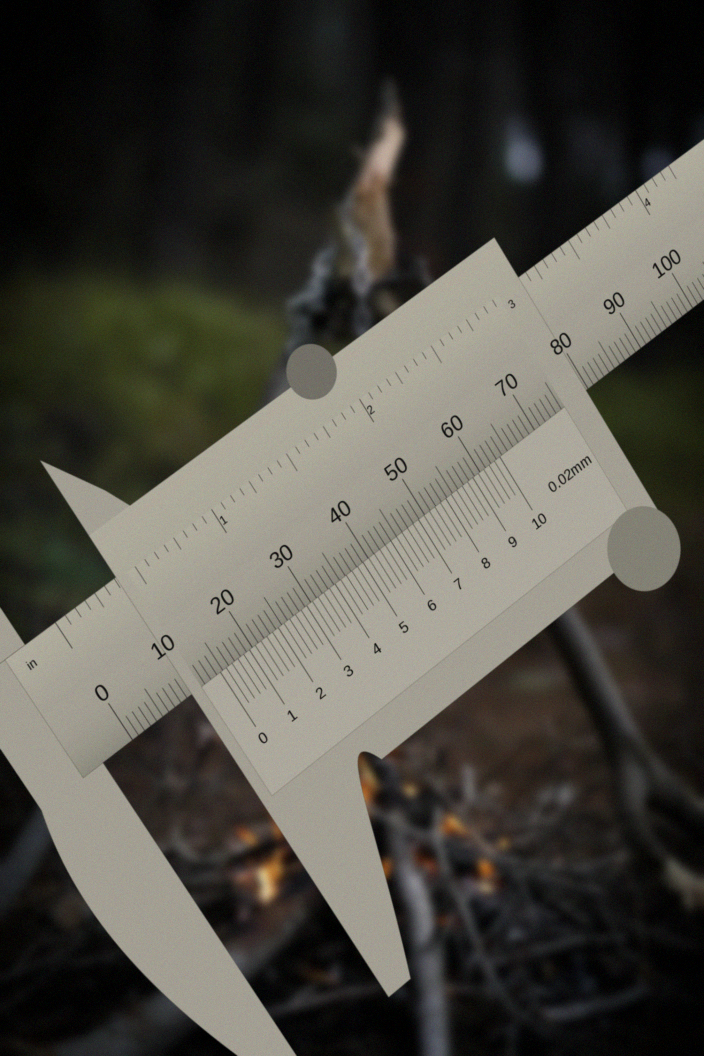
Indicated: {"value": 14.6, "unit": "mm"}
